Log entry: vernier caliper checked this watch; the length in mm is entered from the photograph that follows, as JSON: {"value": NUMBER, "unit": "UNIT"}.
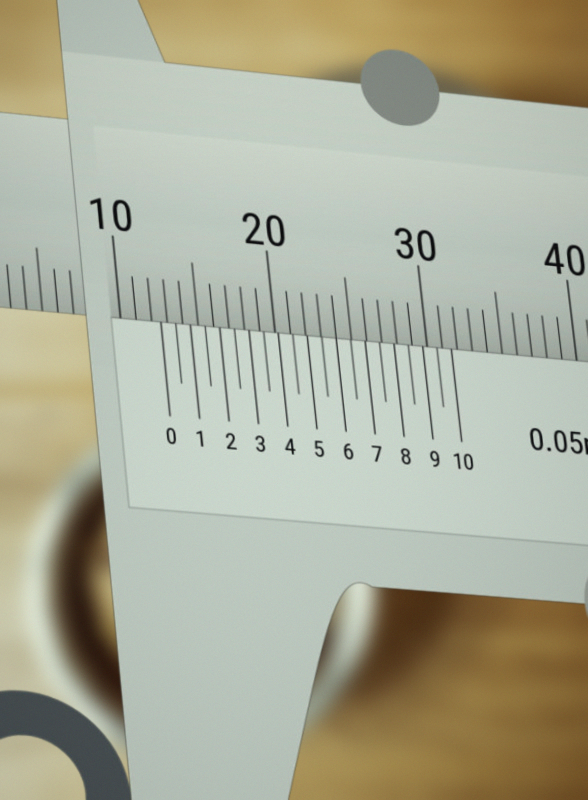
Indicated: {"value": 12.6, "unit": "mm"}
